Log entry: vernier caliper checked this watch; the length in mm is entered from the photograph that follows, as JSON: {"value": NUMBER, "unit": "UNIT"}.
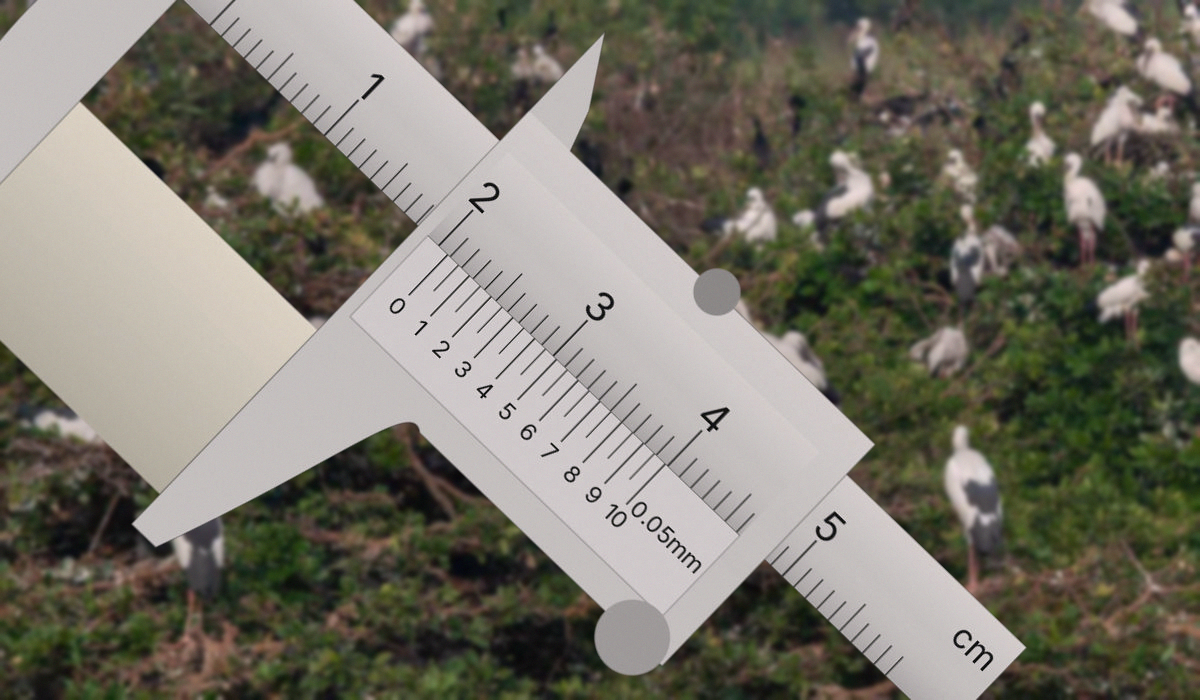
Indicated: {"value": 20.8, "unit": "mm"}
